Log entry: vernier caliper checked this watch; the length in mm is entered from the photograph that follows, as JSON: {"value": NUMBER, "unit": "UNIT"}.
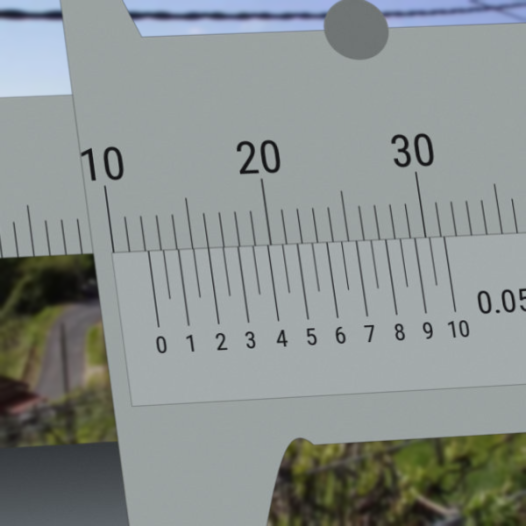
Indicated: {"value": 12.2, "unit": "mm"}
